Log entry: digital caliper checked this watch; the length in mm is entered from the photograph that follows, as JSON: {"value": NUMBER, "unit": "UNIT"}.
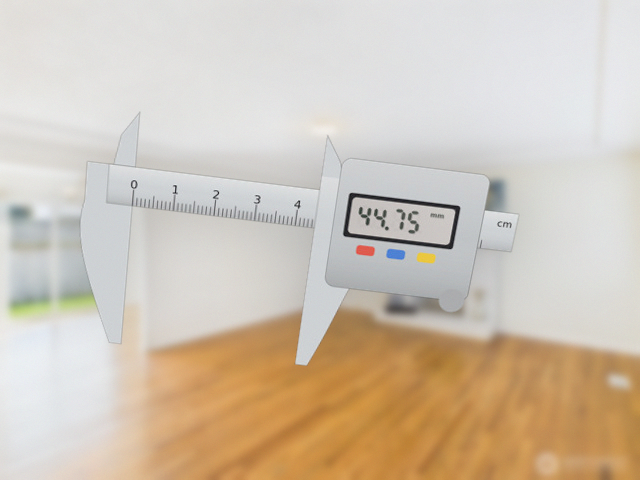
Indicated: {"value": 44.75, "unit": "mm"}
